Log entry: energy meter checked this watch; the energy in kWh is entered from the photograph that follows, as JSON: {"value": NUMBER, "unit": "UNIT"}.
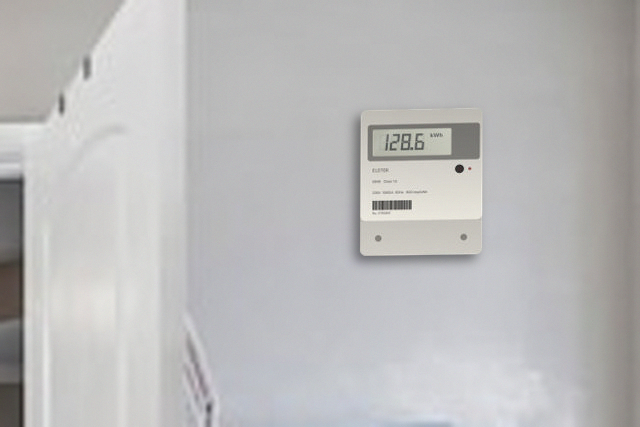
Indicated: {"value": 128.6, "unit": "kWh"}
